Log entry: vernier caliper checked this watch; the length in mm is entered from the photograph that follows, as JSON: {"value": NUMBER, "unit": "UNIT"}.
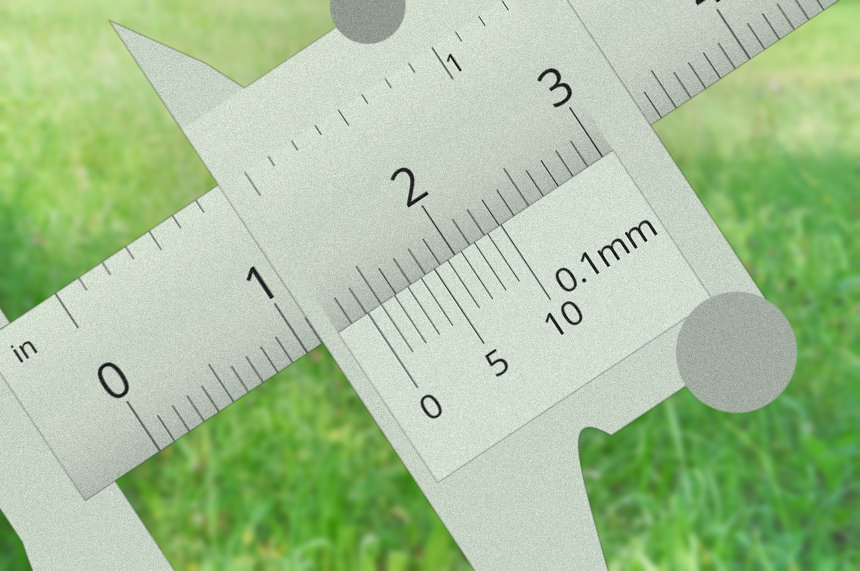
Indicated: {"value": 14.1, "unit": "mm"}
